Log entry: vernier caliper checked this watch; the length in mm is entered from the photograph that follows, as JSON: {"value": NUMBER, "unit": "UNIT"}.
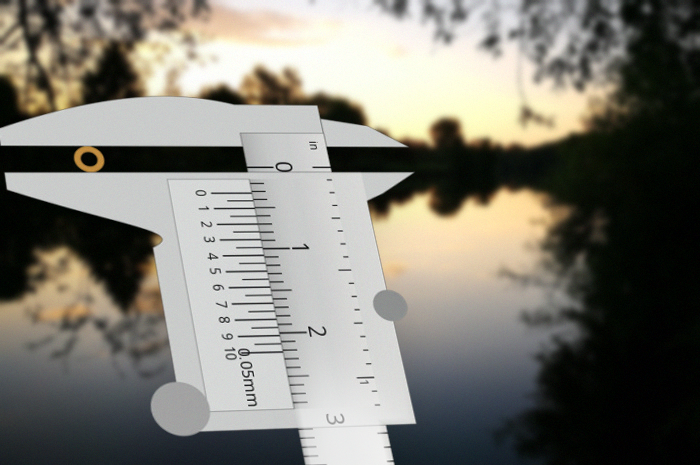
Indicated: {"value": 3.2, "unit": "mm"}
